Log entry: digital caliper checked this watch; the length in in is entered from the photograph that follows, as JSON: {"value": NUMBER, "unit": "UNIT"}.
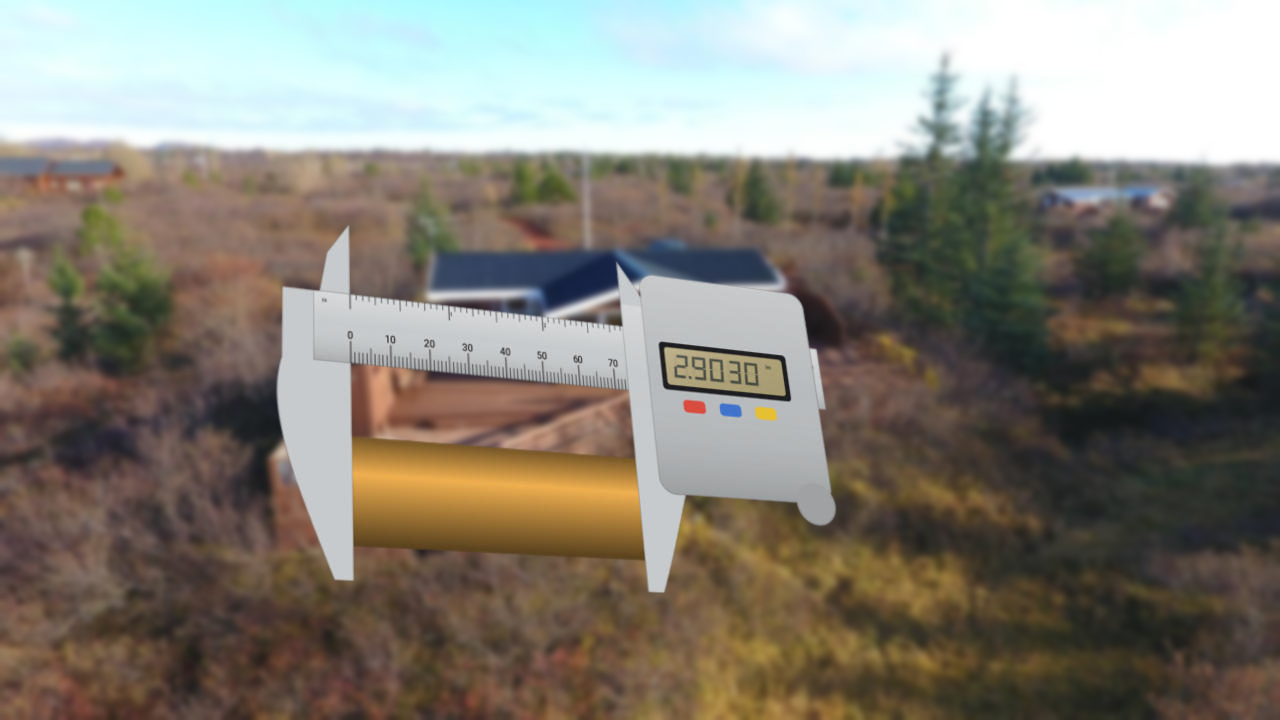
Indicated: {"value": 2.9030, "unit": "in"}
